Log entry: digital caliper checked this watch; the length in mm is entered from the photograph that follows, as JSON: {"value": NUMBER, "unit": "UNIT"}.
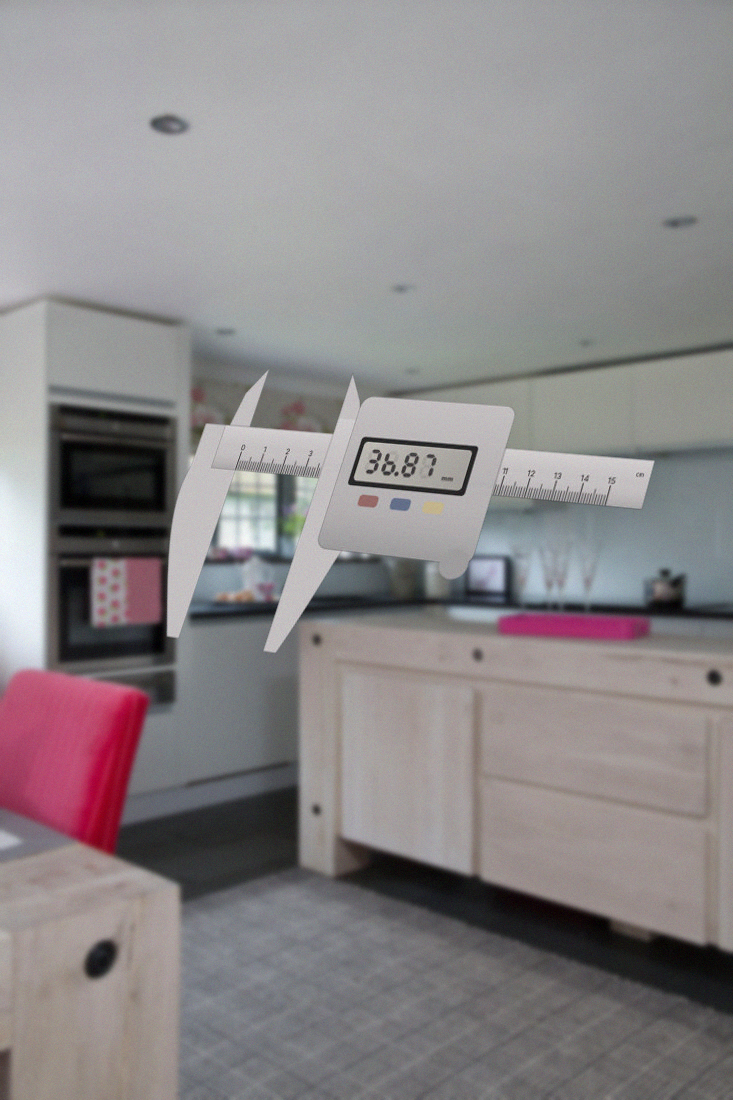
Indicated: {"value": 36.87, "unit": "mm"}
